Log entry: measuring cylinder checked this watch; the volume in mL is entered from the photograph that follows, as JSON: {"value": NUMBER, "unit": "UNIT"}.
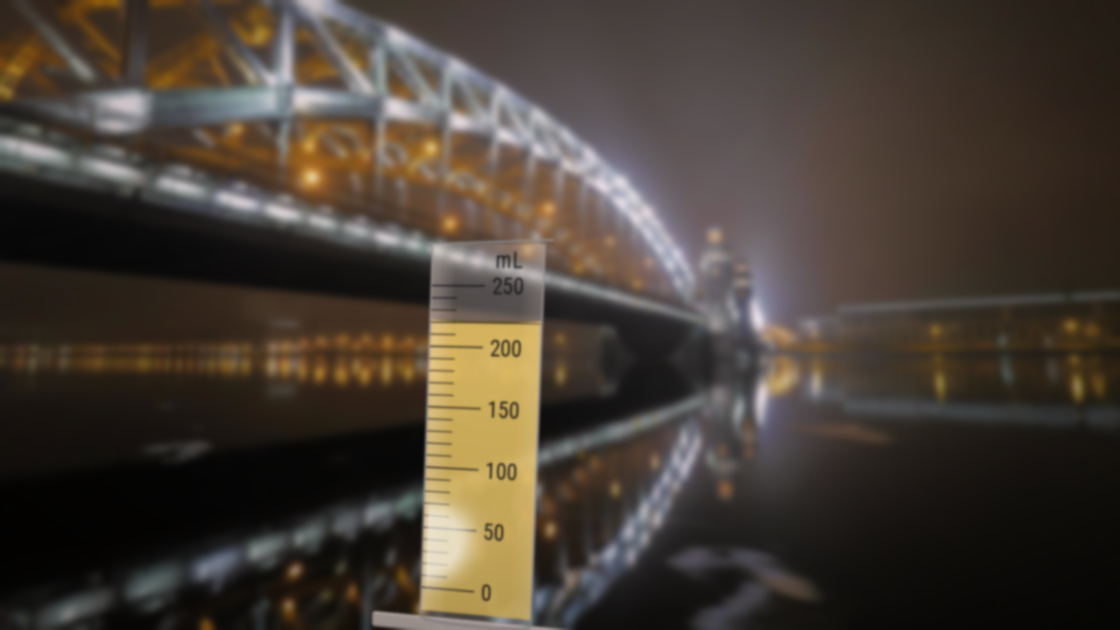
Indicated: {"value": 220, "unit": "mL"}
